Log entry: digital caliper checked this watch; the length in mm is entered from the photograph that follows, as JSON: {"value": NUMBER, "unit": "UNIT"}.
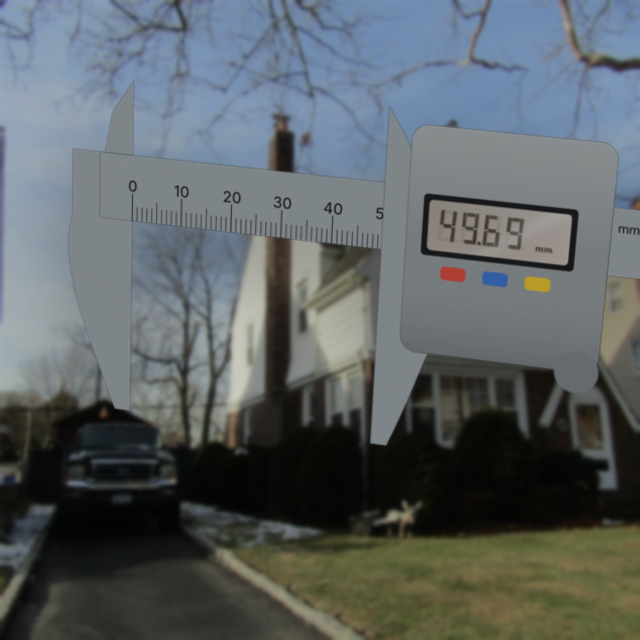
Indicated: {"value": 49.69, "unit": "mm"}
